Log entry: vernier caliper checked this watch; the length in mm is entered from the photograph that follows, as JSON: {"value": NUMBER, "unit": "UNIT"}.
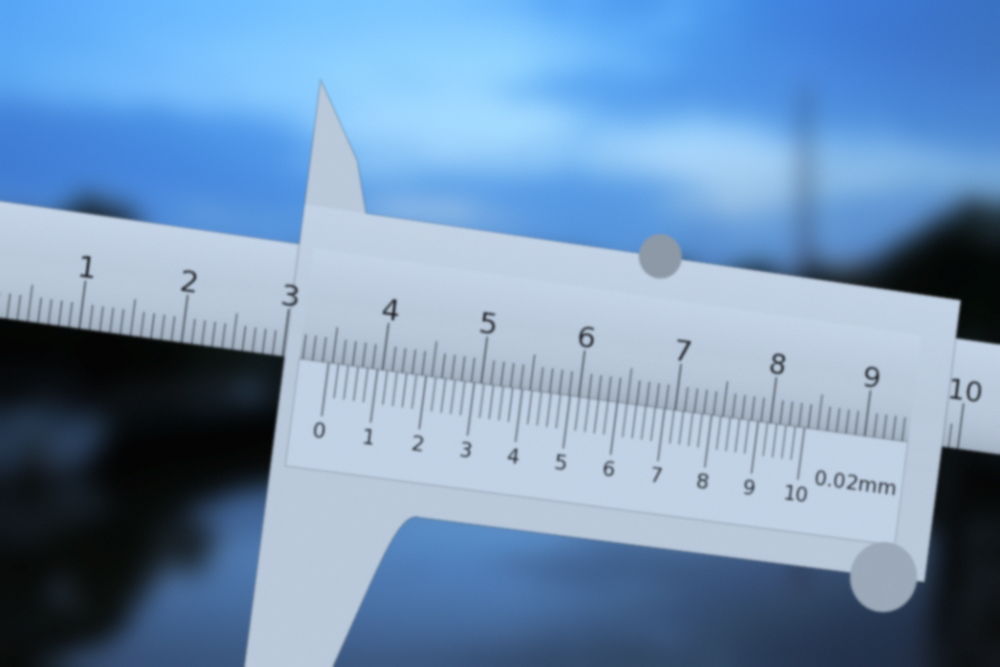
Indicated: {"value": 34.6, "unit": "mm"}
